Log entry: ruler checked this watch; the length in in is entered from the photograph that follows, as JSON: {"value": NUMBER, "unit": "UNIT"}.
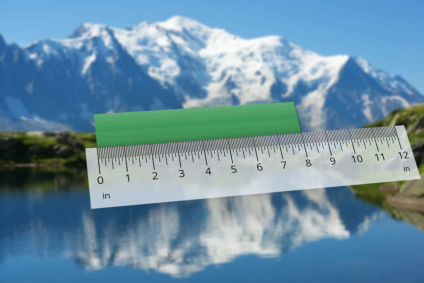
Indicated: {"value": 8, "unit": "in"}
